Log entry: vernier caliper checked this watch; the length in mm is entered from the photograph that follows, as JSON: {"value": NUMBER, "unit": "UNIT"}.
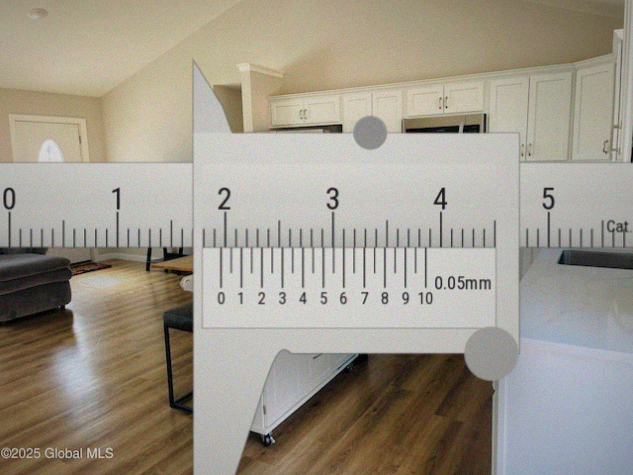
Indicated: {"value": 19.6, "unit": "mm"}
